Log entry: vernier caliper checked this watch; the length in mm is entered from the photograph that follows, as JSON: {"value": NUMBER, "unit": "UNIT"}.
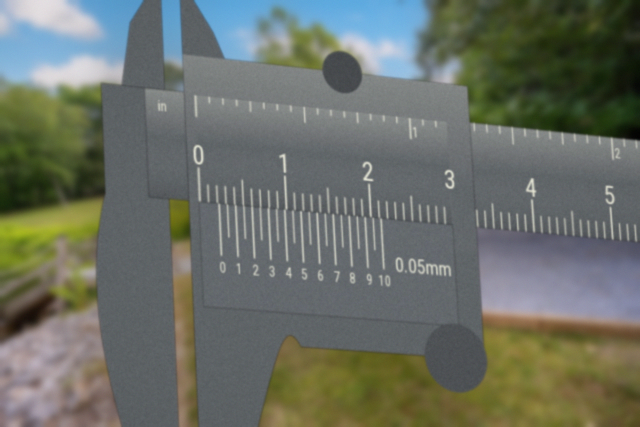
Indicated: {"value": 2.2, "unit": "mm"}
